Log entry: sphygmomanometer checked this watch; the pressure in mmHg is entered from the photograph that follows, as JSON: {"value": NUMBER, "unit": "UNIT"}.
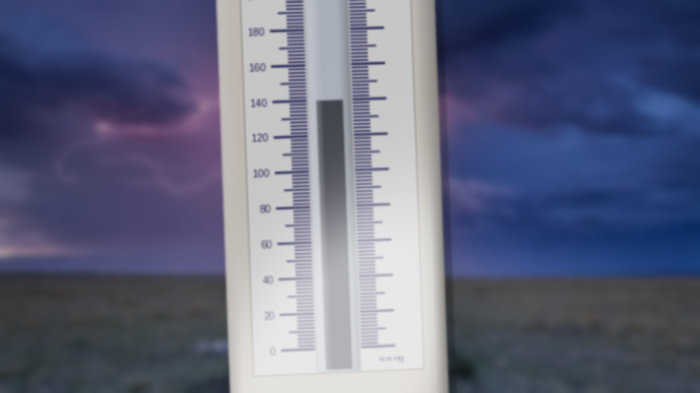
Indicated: {"value": 140, "unit": "mmHg"}
